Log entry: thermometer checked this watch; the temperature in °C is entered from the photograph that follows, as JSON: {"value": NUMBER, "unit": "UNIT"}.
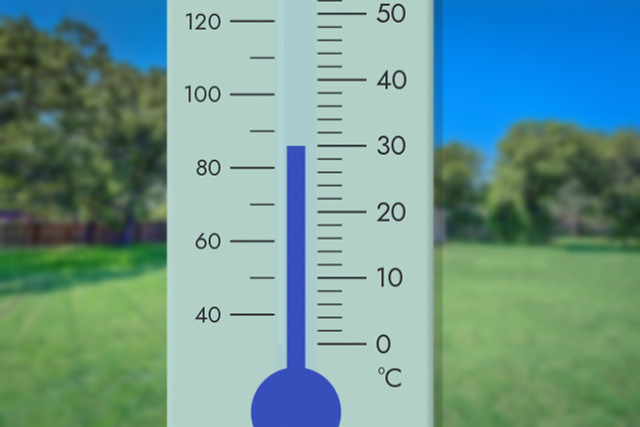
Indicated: {"value": 30, "unit": "°C"}
